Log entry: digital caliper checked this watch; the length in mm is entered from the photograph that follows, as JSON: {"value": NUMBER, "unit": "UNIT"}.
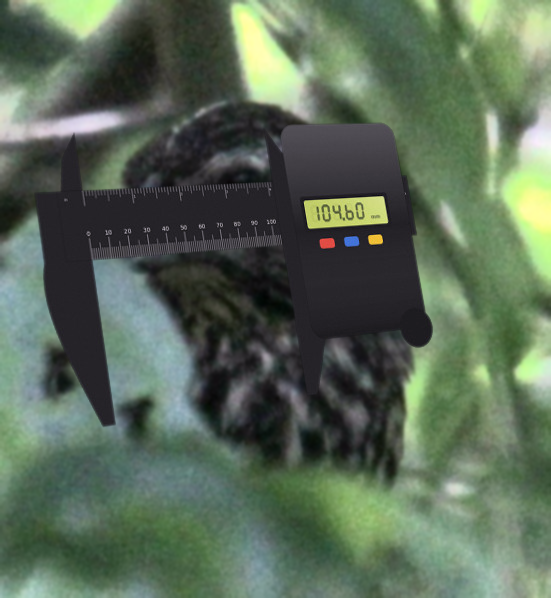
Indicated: {"value": 104.60, "unit": "mm"}
